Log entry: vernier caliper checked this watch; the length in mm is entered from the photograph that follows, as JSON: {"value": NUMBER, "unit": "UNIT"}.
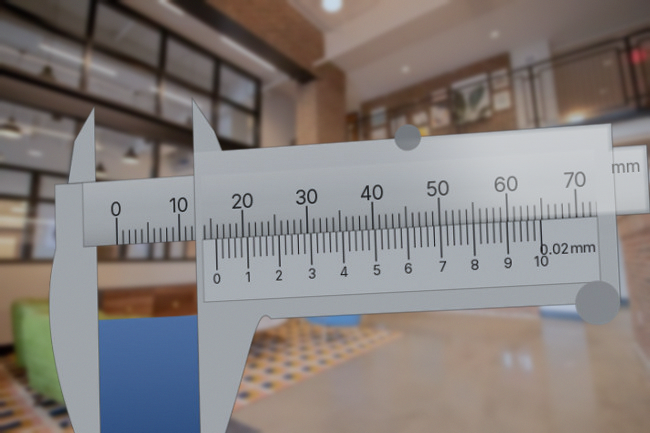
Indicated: {"value": 15.8, "unit": "mm"}
